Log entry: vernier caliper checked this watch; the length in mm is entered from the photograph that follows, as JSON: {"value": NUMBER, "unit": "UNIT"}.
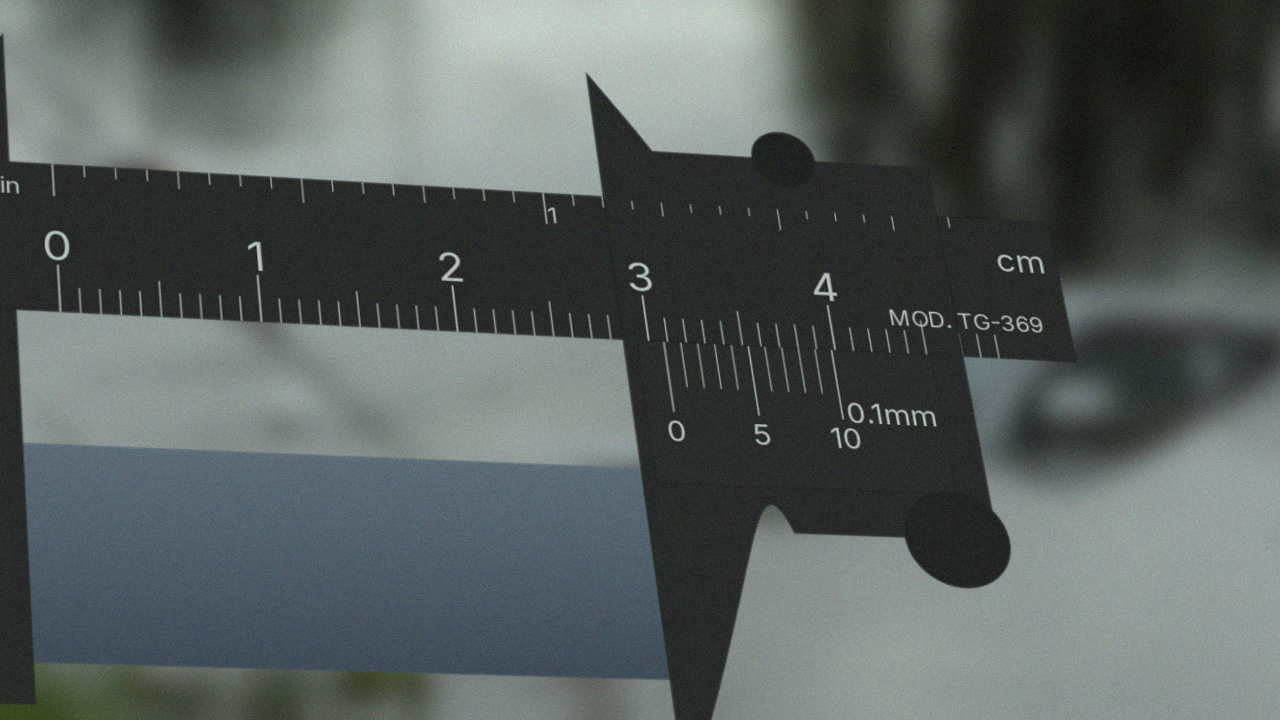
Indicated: {"value": 30.8, "unit": "mm"}
